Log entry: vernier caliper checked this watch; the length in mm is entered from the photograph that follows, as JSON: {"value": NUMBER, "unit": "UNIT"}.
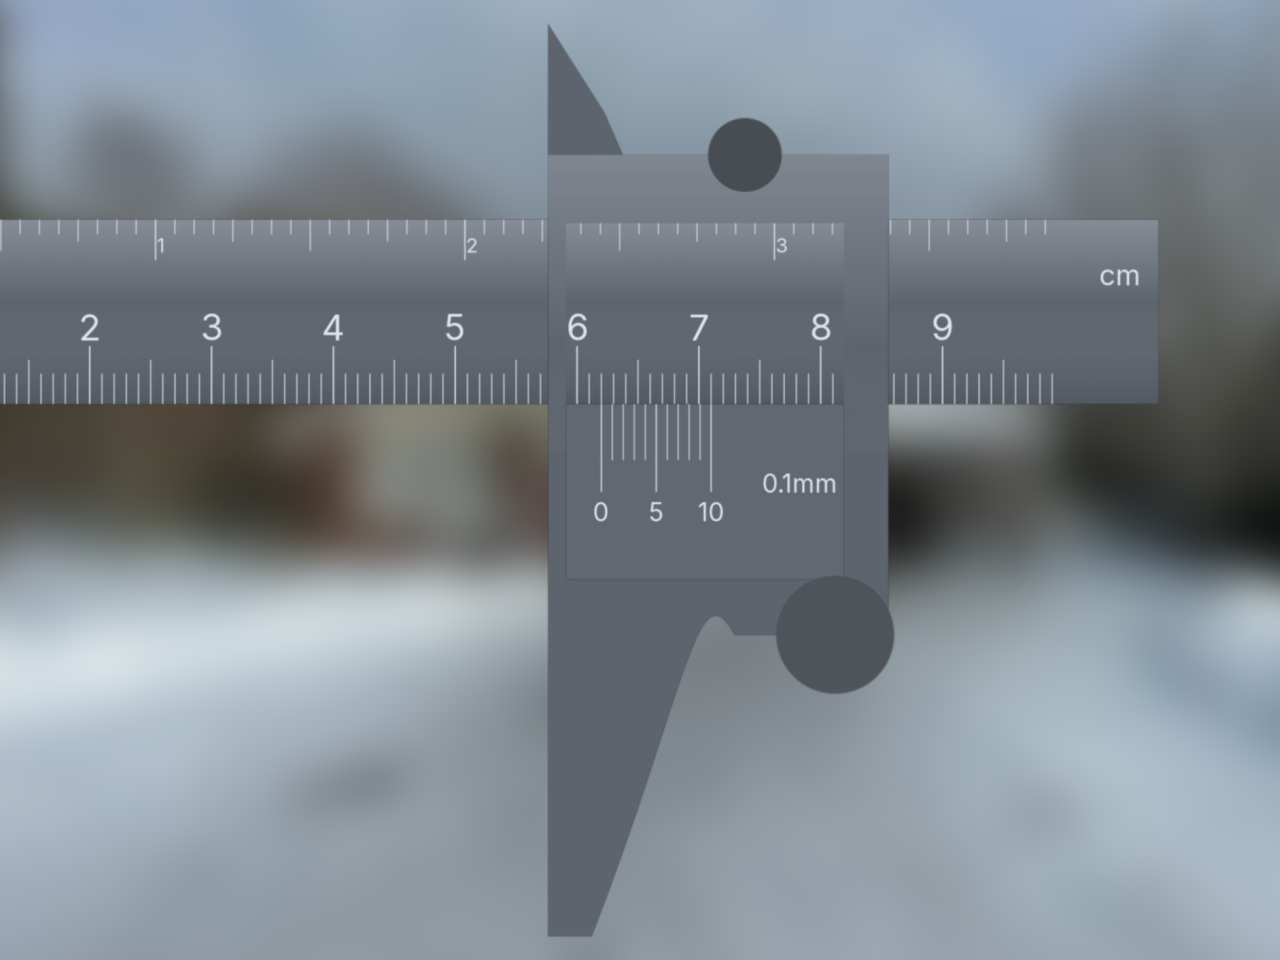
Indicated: {"value": 62.0, "unit": "mm"}
